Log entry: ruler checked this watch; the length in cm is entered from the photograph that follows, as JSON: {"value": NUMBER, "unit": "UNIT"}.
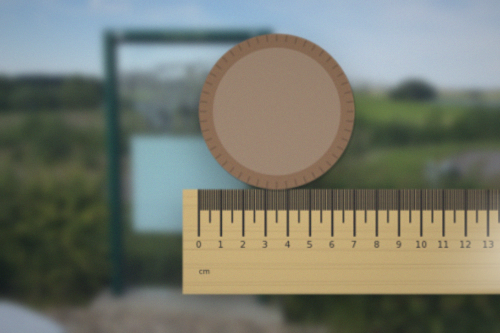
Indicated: {"value": 7, "unit": "cm"}
